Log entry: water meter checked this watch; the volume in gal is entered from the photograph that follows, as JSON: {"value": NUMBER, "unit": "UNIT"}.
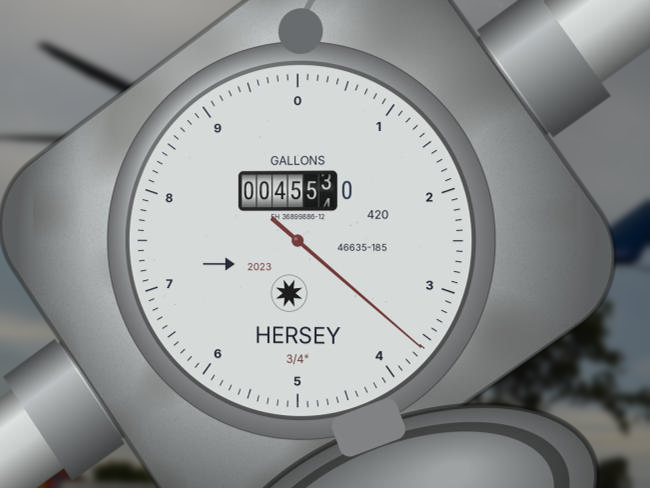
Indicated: {"value": 45533.6, "unit": "gal"}
